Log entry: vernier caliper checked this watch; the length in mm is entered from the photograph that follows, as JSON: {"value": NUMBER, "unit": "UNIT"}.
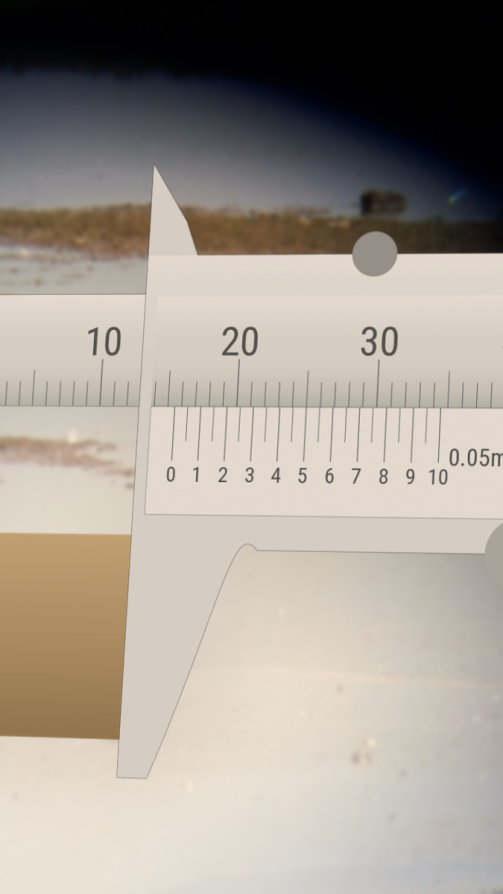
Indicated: {"value": 15.5, "unit": "mm"}
